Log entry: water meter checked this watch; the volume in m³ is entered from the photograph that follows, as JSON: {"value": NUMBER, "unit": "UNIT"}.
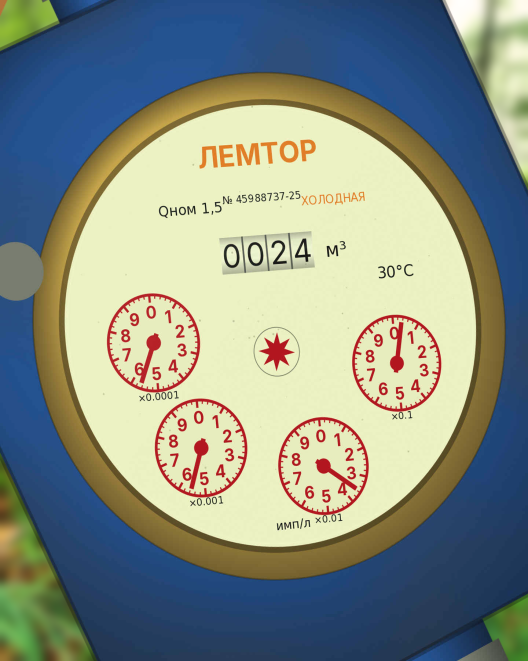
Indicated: {"value": 24.0355, "unit": "m³"}
